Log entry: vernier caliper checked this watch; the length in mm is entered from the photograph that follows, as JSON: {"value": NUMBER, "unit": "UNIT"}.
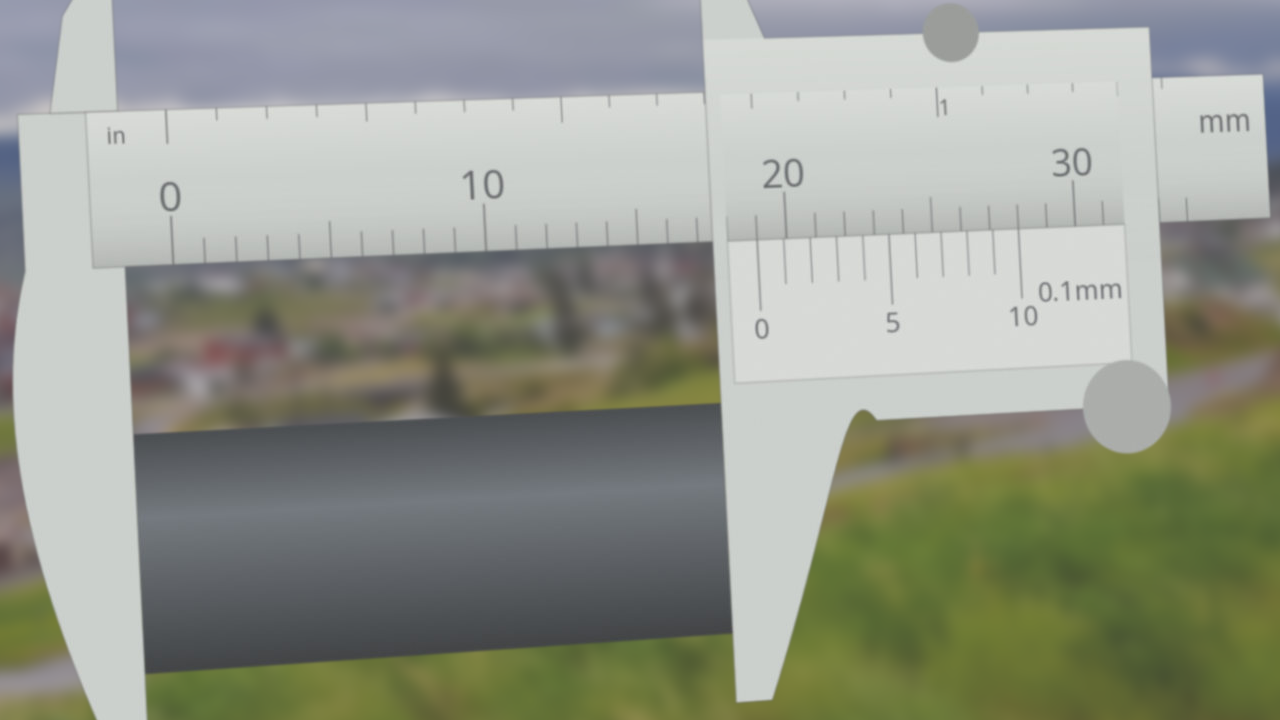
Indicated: {"value": 19.0, "unit": "mm"}
